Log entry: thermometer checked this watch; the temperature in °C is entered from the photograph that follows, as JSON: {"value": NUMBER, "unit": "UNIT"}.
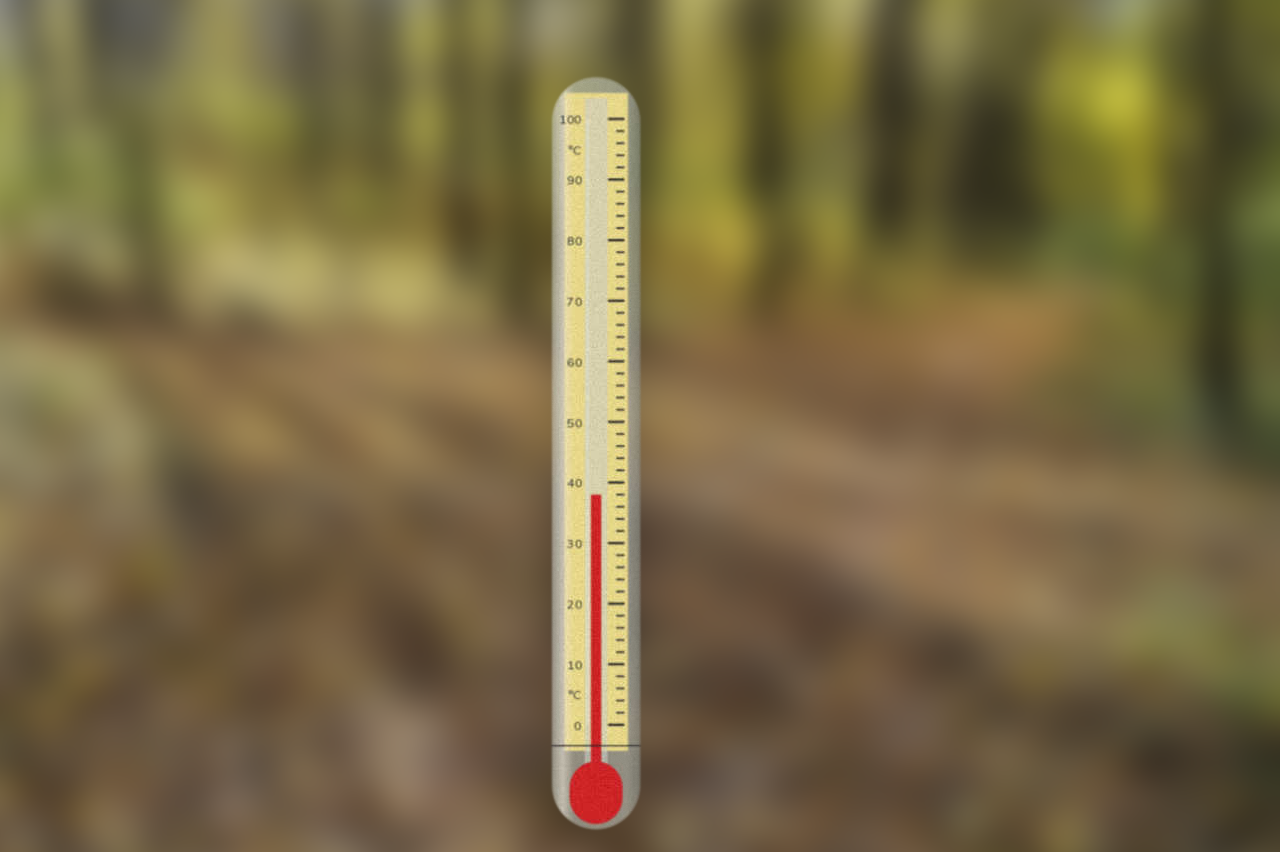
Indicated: {"value": 38, "unit": "°C"}
